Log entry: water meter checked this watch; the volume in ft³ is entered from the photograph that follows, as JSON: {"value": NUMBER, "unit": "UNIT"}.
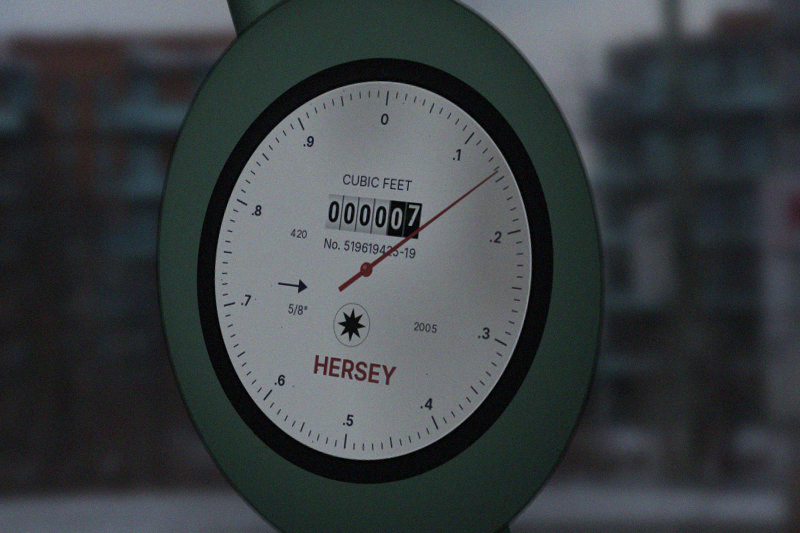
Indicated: {"value": 7.14, "unit": "ft³"}
